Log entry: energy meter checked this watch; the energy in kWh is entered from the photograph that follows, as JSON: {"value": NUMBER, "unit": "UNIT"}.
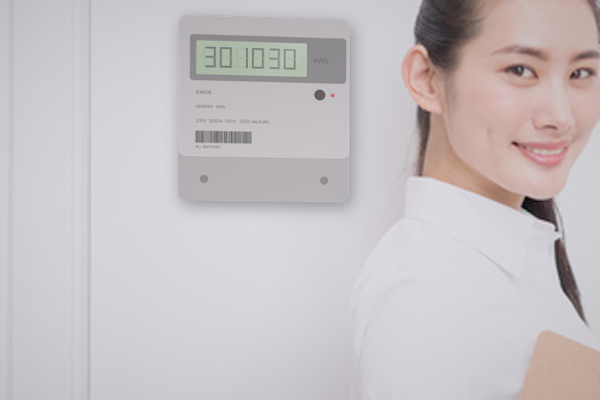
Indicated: {"value": 301030, "unit": "kWh"}
